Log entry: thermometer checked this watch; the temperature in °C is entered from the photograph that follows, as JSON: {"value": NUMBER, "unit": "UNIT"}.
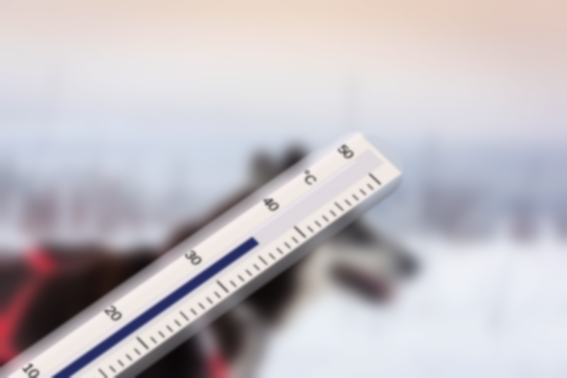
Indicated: {"value": 36, "unit": "°C"}
